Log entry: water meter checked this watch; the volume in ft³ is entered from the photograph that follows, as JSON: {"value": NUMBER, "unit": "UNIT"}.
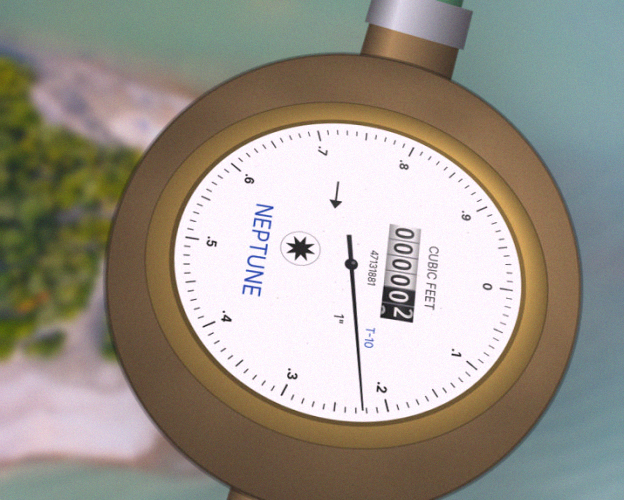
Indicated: {"value": 2.22, "unit": "ft³"}
